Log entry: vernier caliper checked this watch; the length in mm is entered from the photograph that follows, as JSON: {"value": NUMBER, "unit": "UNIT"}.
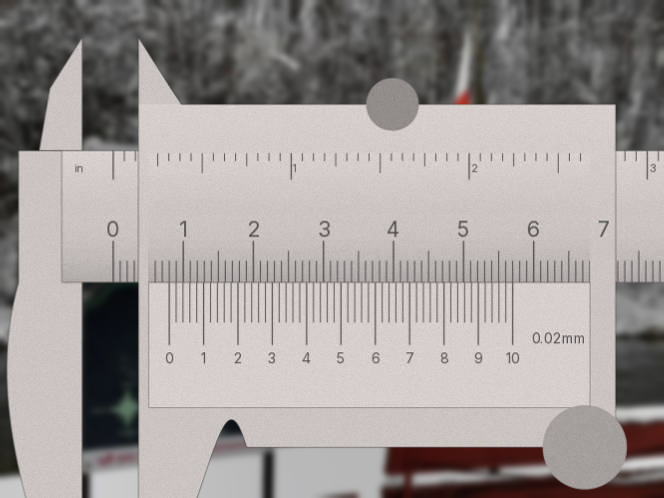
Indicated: {"value": 8.0, "unit": "mm"}
